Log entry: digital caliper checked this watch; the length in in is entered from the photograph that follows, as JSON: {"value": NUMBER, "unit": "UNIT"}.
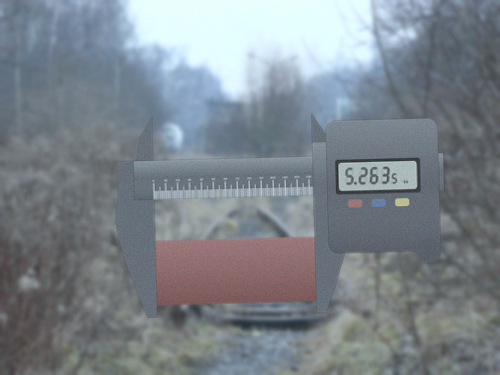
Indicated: {"value": 5.2635, "unit": "in"}
